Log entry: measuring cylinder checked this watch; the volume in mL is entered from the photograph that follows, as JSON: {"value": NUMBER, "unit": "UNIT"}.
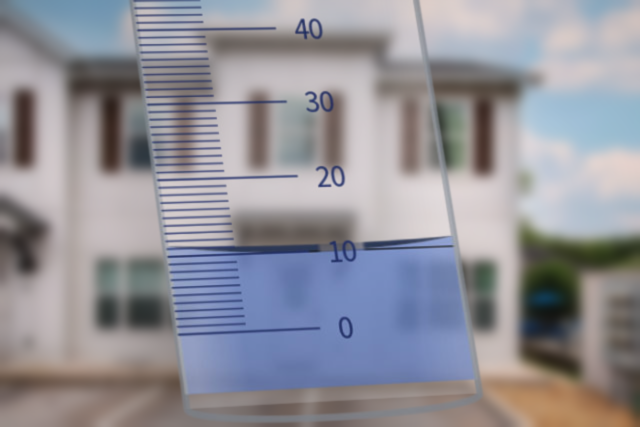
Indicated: {"value": 10, "unit": "mL"}
